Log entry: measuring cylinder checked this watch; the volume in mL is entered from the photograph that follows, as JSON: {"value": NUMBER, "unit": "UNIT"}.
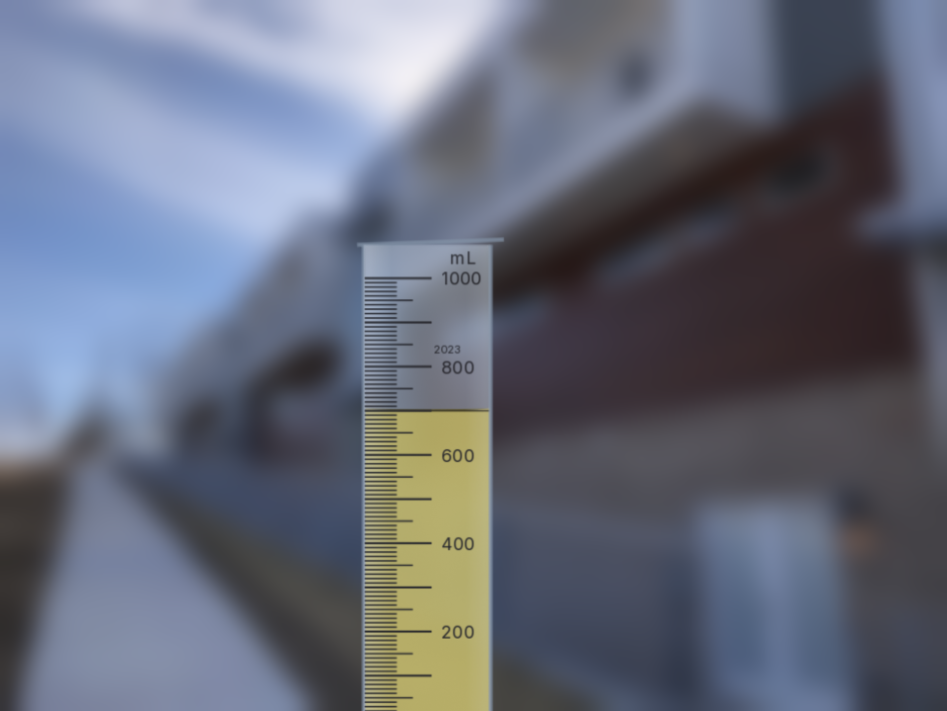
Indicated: {"value": 700, "unit": "mL"}
